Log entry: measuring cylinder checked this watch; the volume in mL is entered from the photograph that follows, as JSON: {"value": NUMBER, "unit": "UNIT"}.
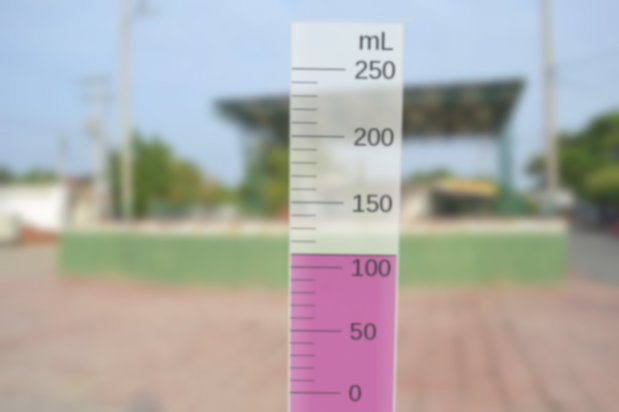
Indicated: {"value": 110, "unit": "mL"}
